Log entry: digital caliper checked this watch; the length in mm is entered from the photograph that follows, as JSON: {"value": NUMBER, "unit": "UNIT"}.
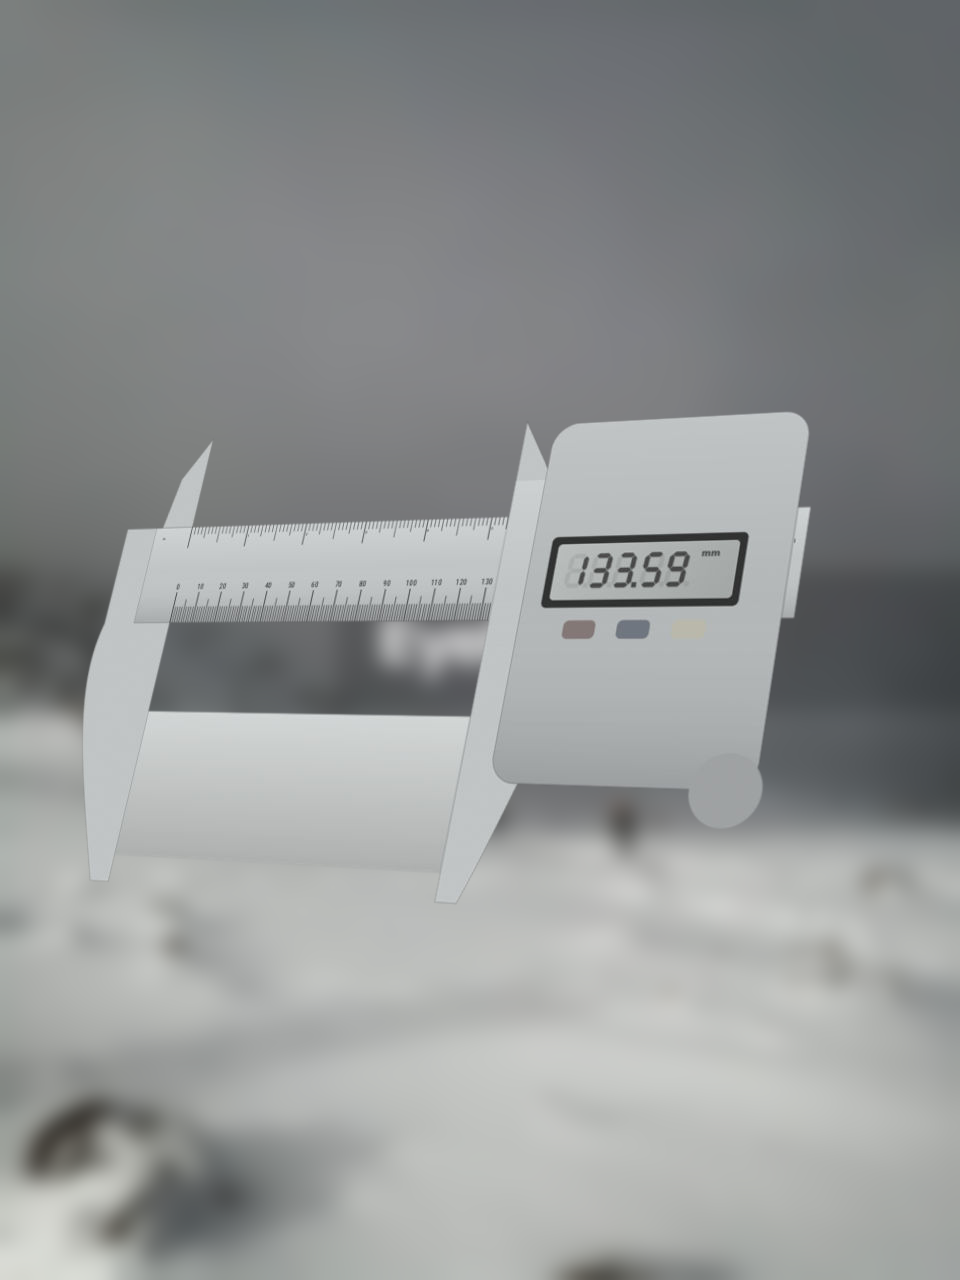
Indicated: {"value": 133.59, "unit": "mm"}
